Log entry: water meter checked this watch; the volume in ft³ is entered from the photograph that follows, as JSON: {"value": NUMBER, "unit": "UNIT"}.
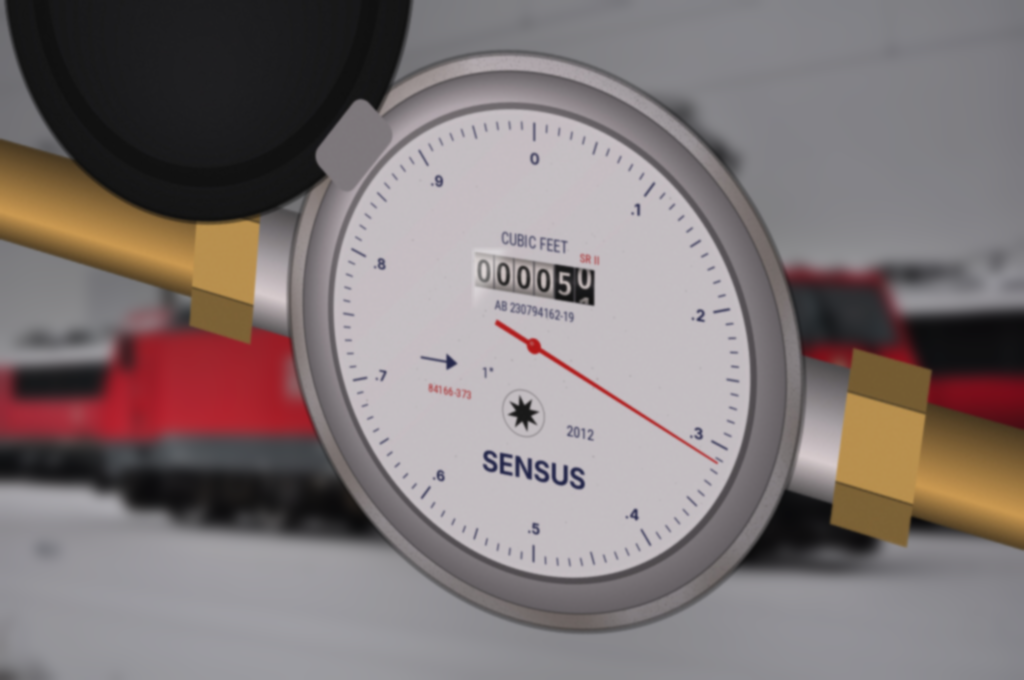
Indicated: {"value": 50.31, "unit": "ft³"}
